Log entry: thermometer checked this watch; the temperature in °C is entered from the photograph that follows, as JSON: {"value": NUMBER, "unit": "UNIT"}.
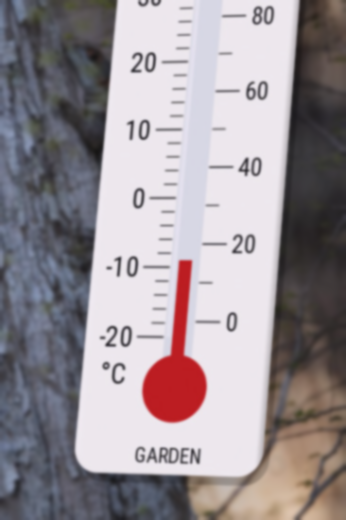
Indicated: {"value": -9, "unit": "°C"}
